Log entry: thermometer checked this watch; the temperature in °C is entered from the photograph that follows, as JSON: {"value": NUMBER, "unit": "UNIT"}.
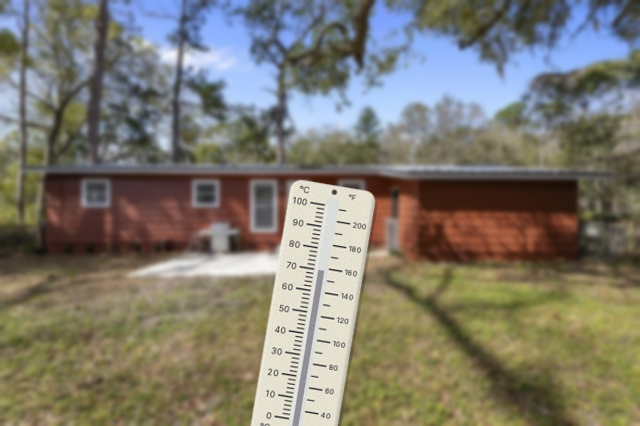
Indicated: {"value": 70, "unit": "°C"}
